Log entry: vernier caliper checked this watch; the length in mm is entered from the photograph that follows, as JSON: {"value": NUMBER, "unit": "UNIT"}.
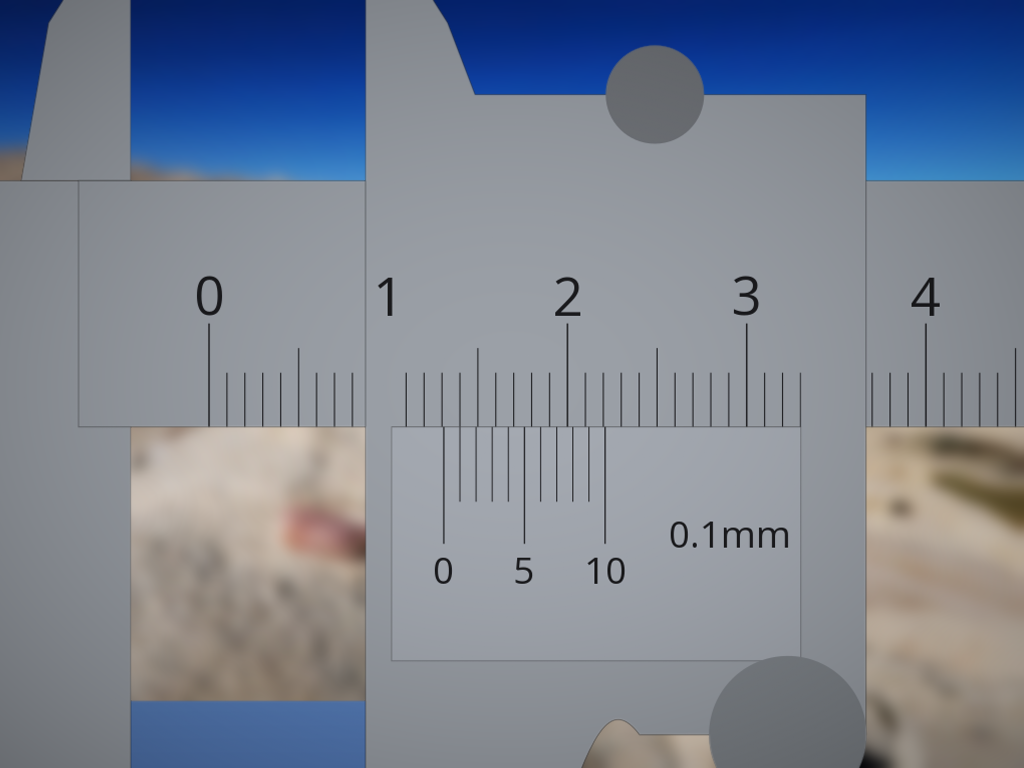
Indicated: {"value": 13.1, "unit": "mm"}
